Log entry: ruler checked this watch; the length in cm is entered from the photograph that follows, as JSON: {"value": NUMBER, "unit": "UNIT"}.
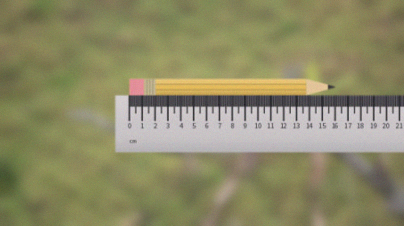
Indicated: {"value": 16, "unit": "cm"}
